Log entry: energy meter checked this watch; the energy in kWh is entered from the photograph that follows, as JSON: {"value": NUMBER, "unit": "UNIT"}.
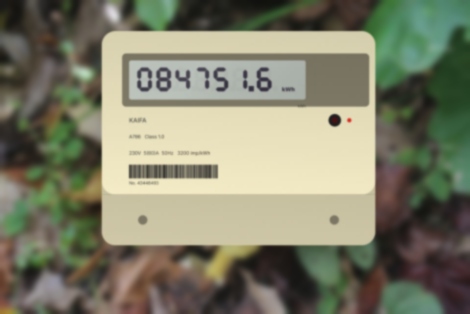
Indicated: {"value": 84751.6, "unit": "kWh"}
